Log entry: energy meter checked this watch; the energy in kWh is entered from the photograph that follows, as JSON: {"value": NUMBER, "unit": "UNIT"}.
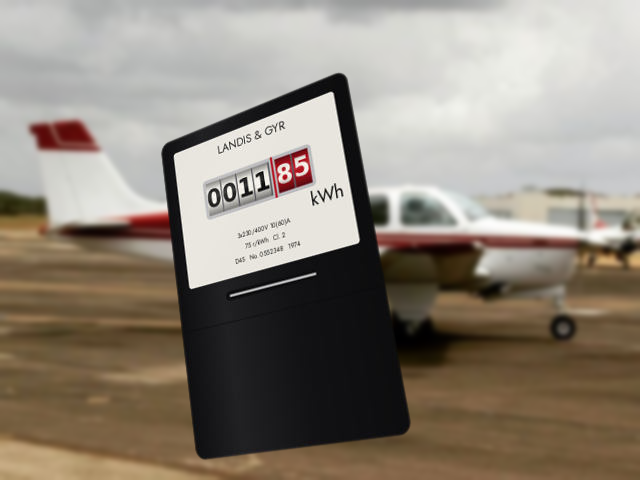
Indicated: {"value": 11.85, "unit": "kWh"}
